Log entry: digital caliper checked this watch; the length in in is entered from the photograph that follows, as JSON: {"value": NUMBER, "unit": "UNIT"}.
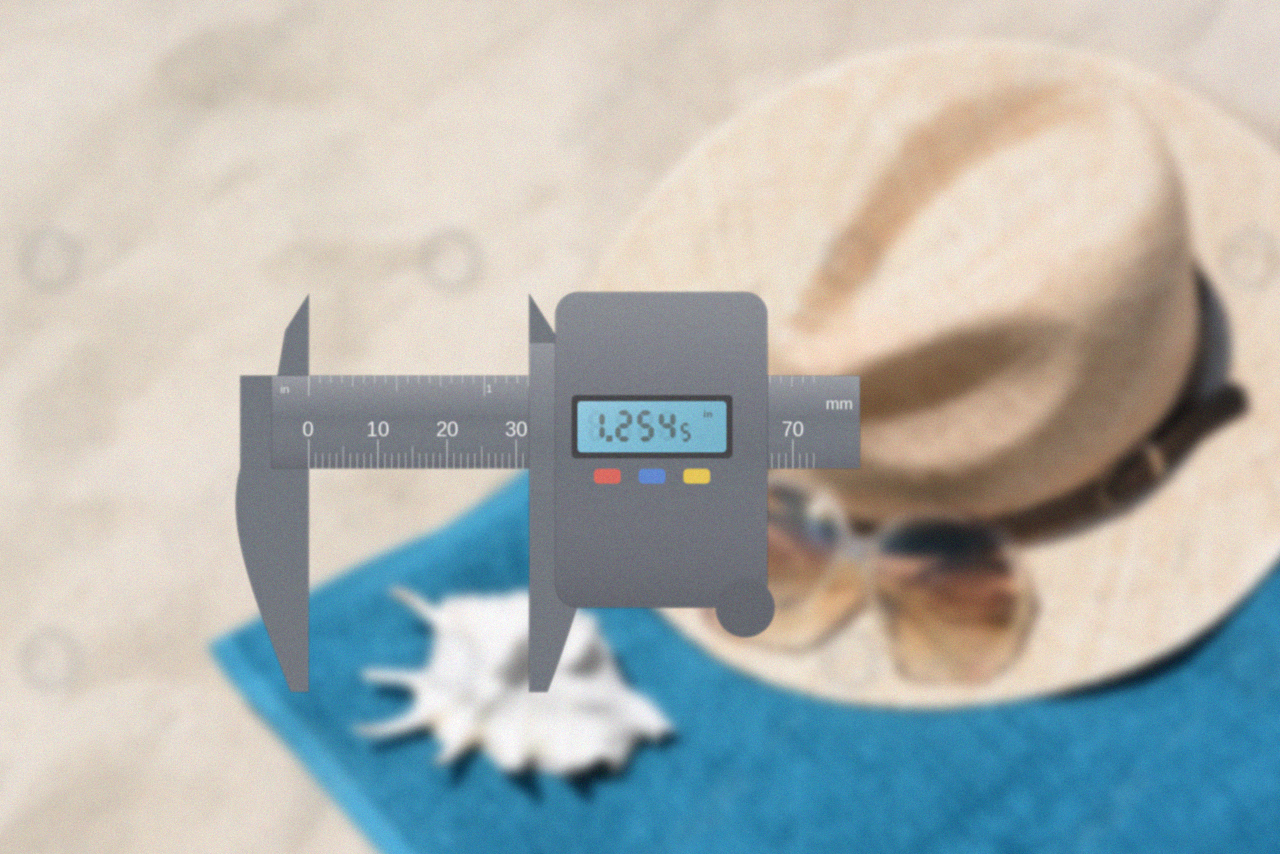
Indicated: {"value": 1.2545, "unit": "in"}
